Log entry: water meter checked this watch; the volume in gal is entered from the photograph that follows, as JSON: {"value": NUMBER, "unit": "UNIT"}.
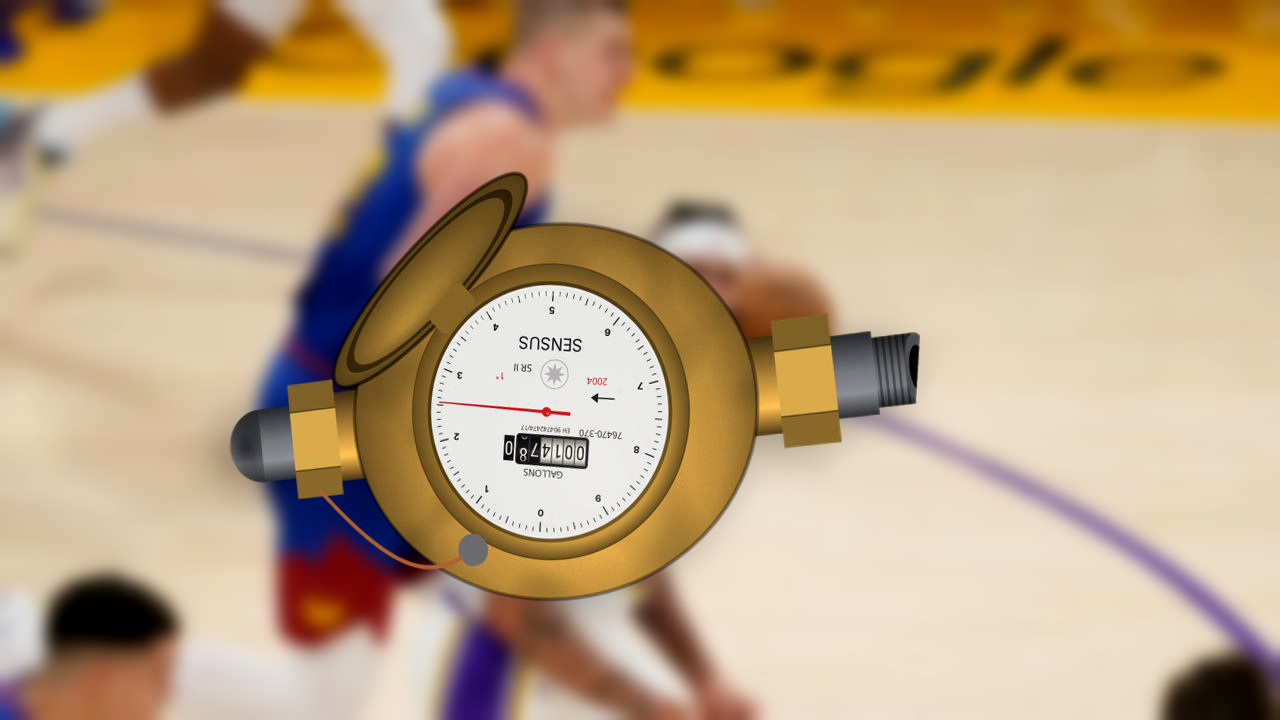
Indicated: {"value": 14782.5, "unit": "gal"}
